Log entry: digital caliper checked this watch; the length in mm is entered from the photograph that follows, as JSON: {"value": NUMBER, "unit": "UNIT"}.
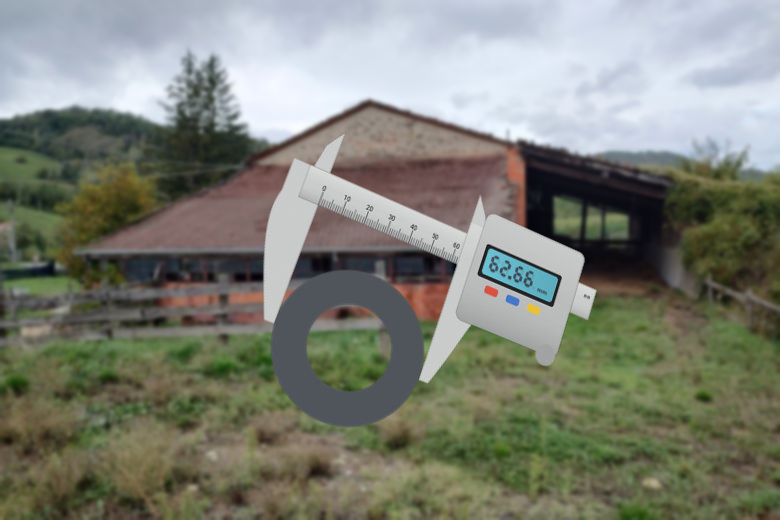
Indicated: {"value": 62.66, "unit": "mm"}
